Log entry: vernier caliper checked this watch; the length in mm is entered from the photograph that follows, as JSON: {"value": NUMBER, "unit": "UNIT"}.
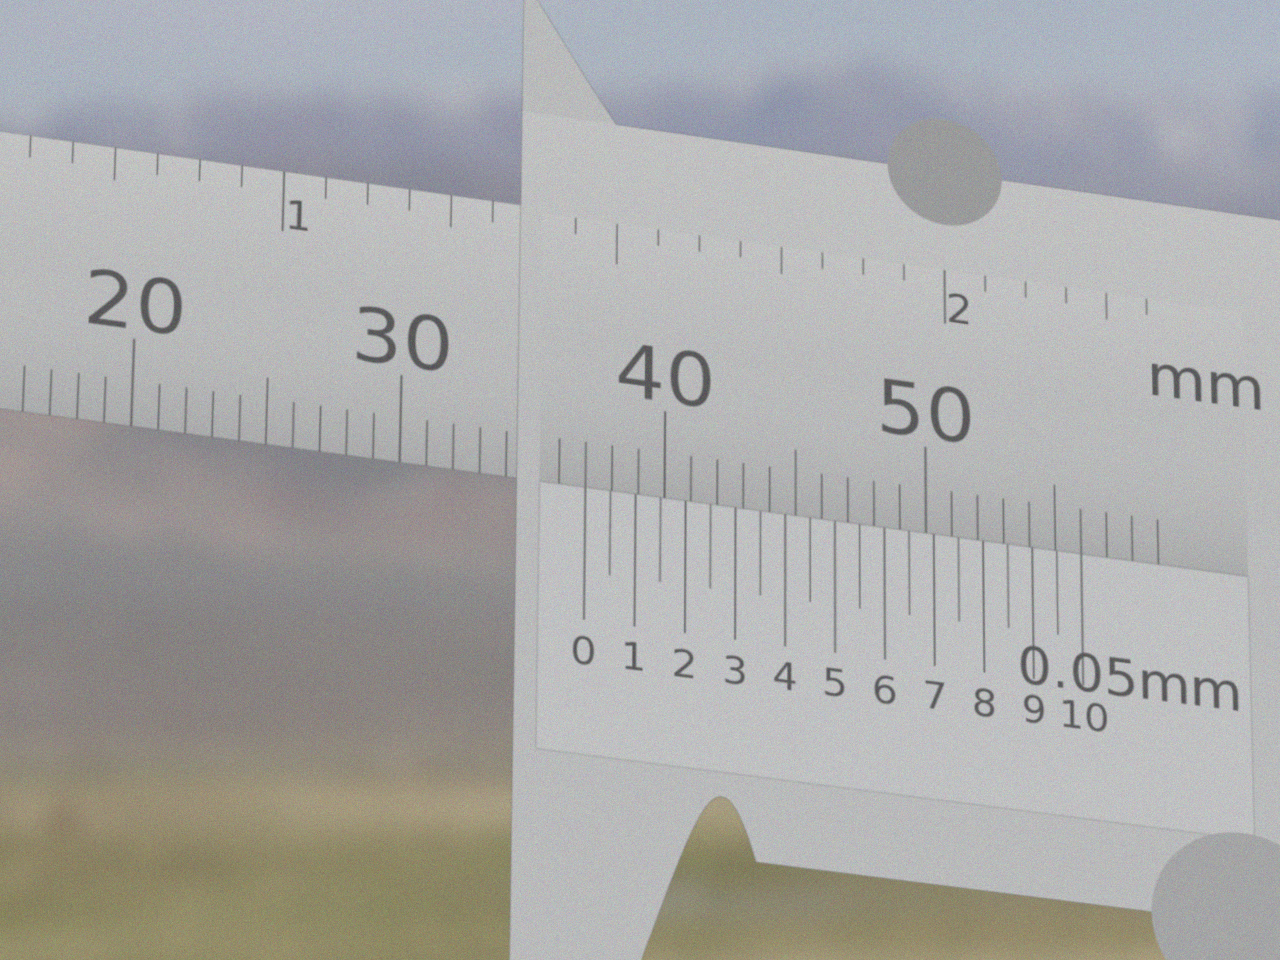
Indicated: {"value": 37.0, "unit": "mm"}
